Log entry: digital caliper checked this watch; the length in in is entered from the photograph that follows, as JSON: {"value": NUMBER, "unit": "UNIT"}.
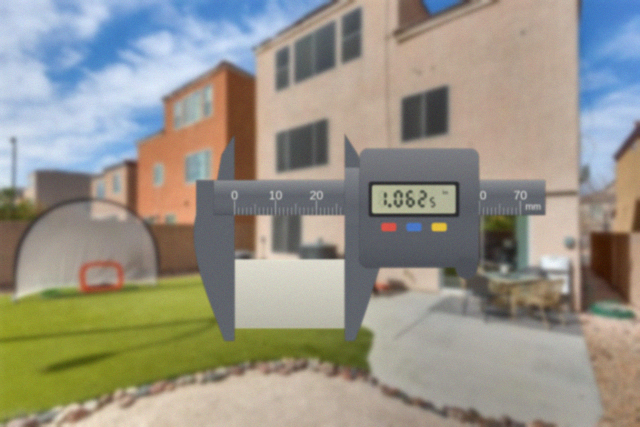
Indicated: {"value": 1.0625, "unit": "in"}
